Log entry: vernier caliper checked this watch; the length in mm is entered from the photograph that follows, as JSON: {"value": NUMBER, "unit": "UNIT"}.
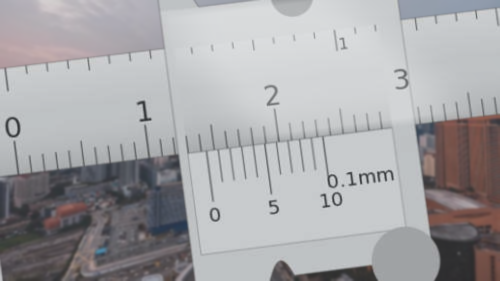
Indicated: {"value": 14.4, "unit": "mm"}
